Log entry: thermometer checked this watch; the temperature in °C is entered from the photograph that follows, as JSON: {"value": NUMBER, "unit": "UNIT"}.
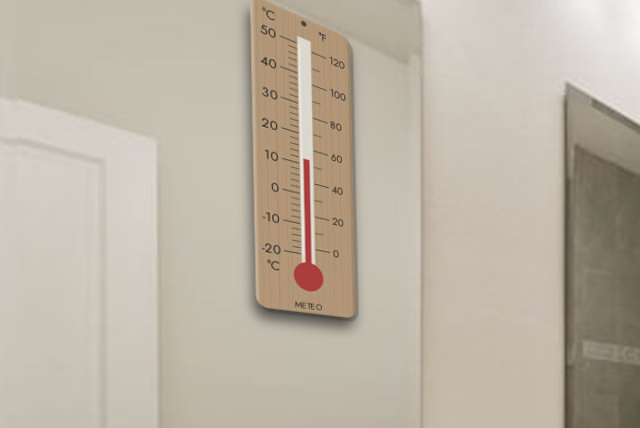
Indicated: {"value": 12, "unit": "°C"}
